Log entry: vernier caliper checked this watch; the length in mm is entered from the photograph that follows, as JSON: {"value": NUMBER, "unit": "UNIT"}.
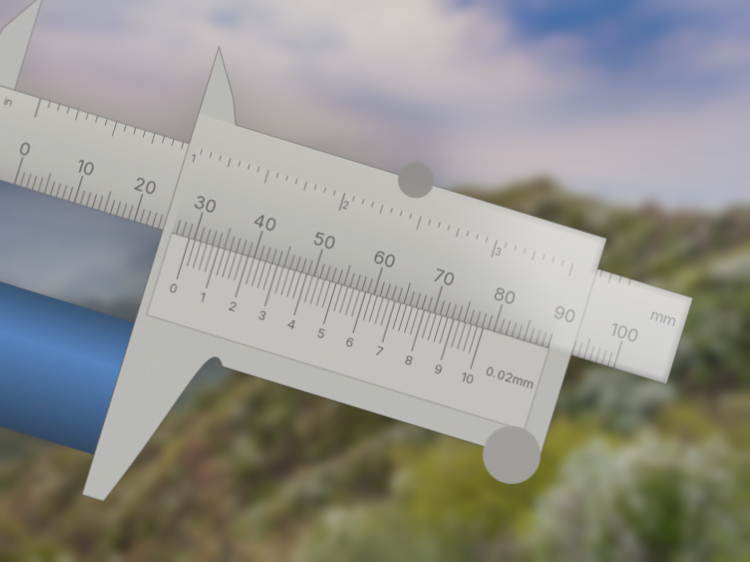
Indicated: {"value": 29.2, "unit": "mm"}
